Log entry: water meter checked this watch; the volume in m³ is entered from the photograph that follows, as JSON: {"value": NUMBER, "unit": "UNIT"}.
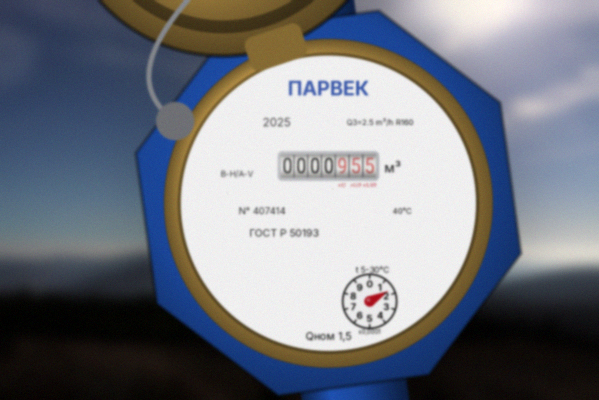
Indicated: {"value": 0.9551, "unit": "m³"}
